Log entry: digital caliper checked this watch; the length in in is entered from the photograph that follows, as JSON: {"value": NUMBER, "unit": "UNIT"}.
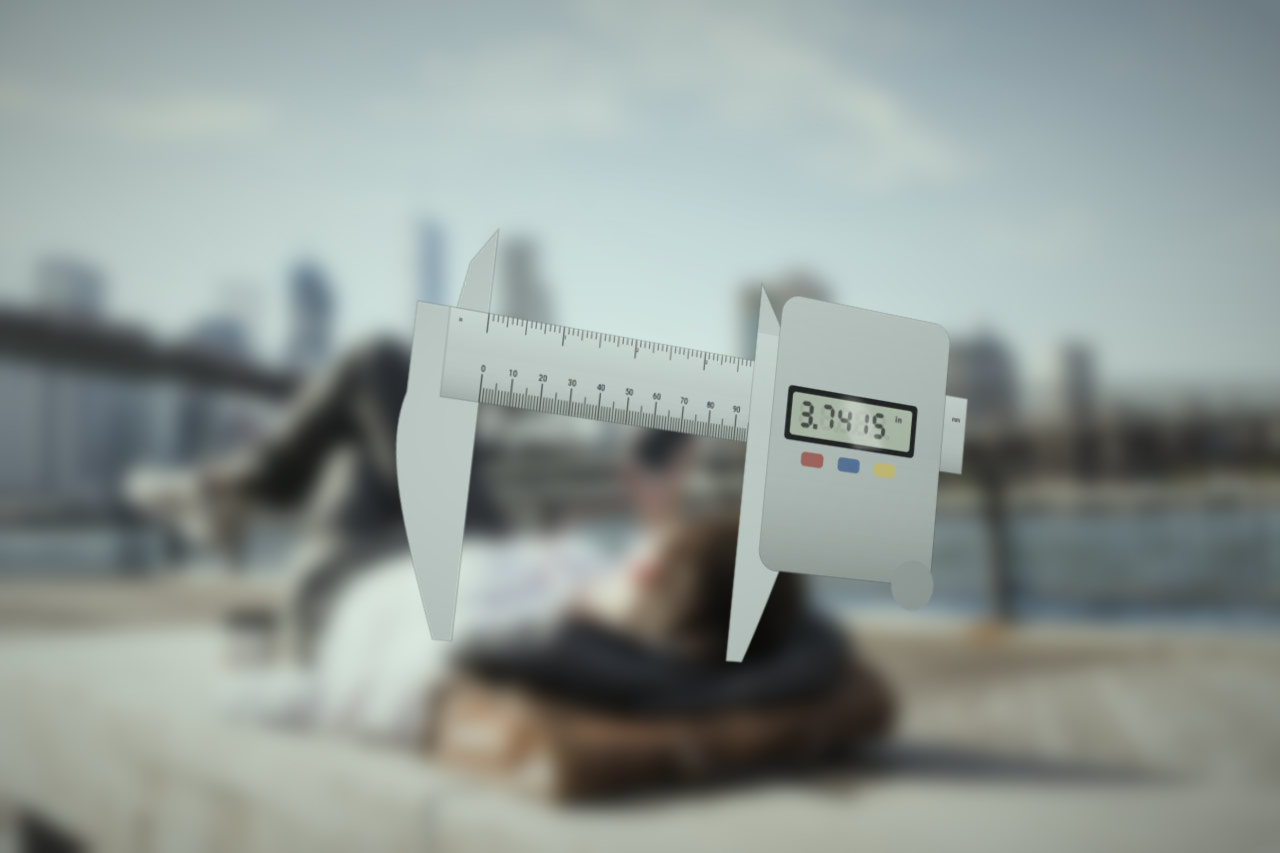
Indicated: {"value": 3.7415, "unit": "in"}
